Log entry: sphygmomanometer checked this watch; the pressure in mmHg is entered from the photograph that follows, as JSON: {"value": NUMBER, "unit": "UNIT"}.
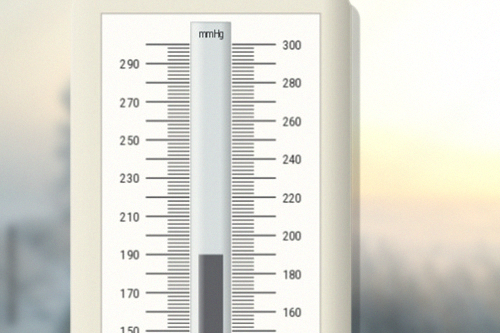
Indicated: {"value": 190, "unit": "mmHg"}
